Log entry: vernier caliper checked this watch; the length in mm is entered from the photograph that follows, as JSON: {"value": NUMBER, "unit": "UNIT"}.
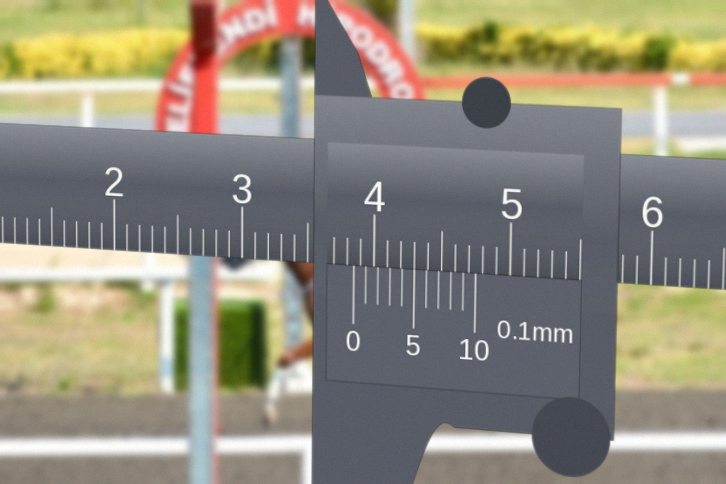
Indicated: {"value": 38.5, "unit": "mm"}
